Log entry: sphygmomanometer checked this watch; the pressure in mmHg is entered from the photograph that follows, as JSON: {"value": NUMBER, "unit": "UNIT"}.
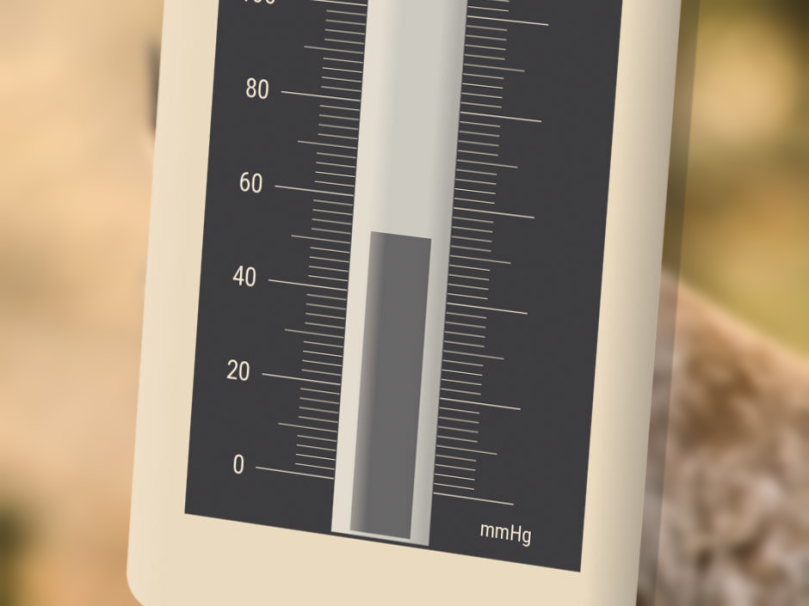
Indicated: {"value": 53, "unit": "mmHg"}
